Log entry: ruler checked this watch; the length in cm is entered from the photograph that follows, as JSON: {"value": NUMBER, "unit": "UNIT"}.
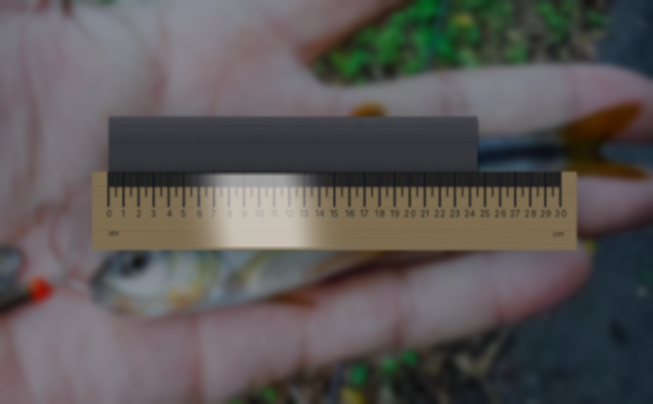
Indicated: {"value": 24.5, "unit": "cm"}
